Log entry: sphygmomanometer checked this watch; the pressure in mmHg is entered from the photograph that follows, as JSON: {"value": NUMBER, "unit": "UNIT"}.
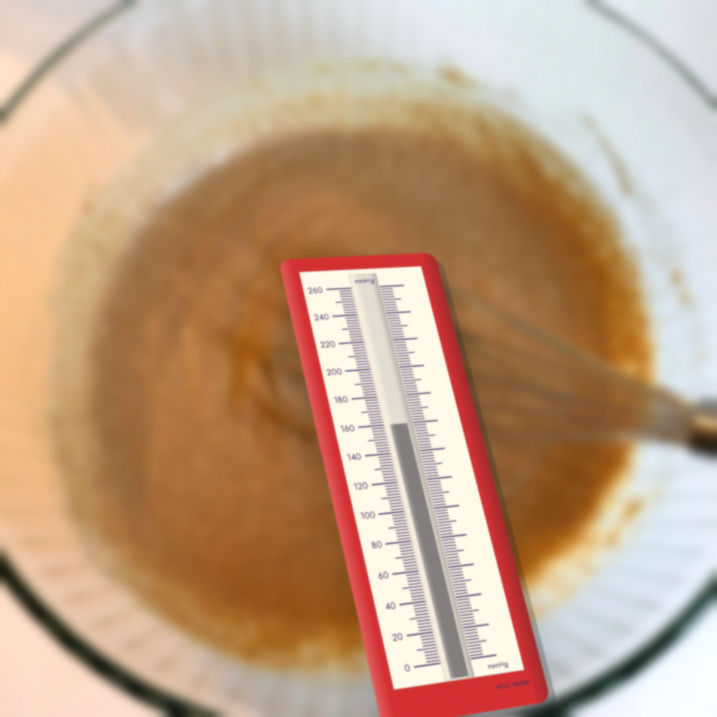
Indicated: {"value": 160, "unit": "mmHg"}
